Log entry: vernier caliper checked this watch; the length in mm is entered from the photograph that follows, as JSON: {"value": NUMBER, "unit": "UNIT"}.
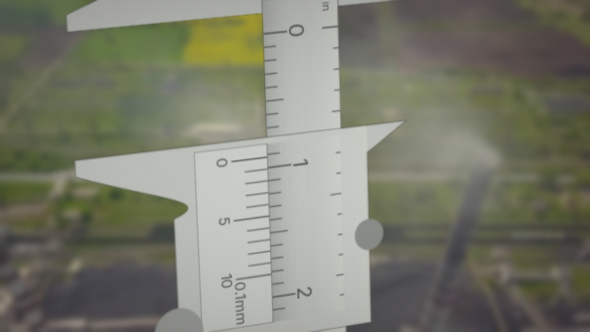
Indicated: {"value": 9.2, "unit": "mm"}
